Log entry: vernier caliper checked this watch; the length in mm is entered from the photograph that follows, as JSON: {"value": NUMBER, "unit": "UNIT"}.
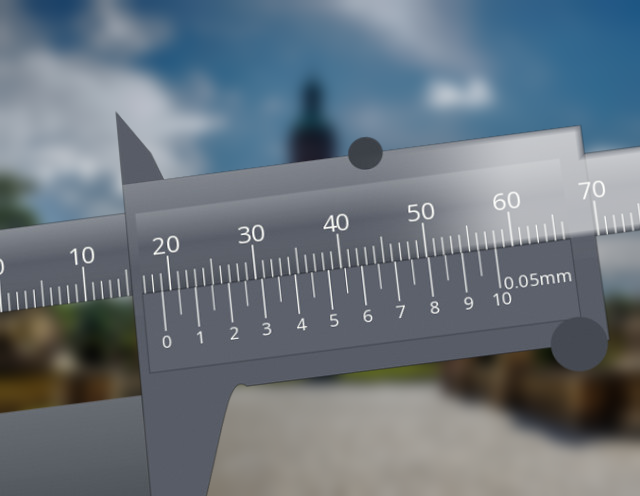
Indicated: {"value": 19.0, "unit": "mm"}
